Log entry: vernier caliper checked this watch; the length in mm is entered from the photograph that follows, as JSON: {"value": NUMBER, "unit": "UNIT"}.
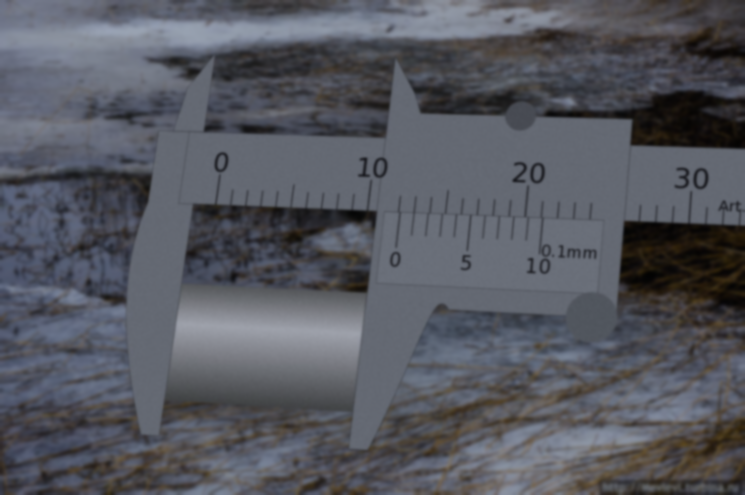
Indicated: {"value": 12.1, "unit": "mm"}
